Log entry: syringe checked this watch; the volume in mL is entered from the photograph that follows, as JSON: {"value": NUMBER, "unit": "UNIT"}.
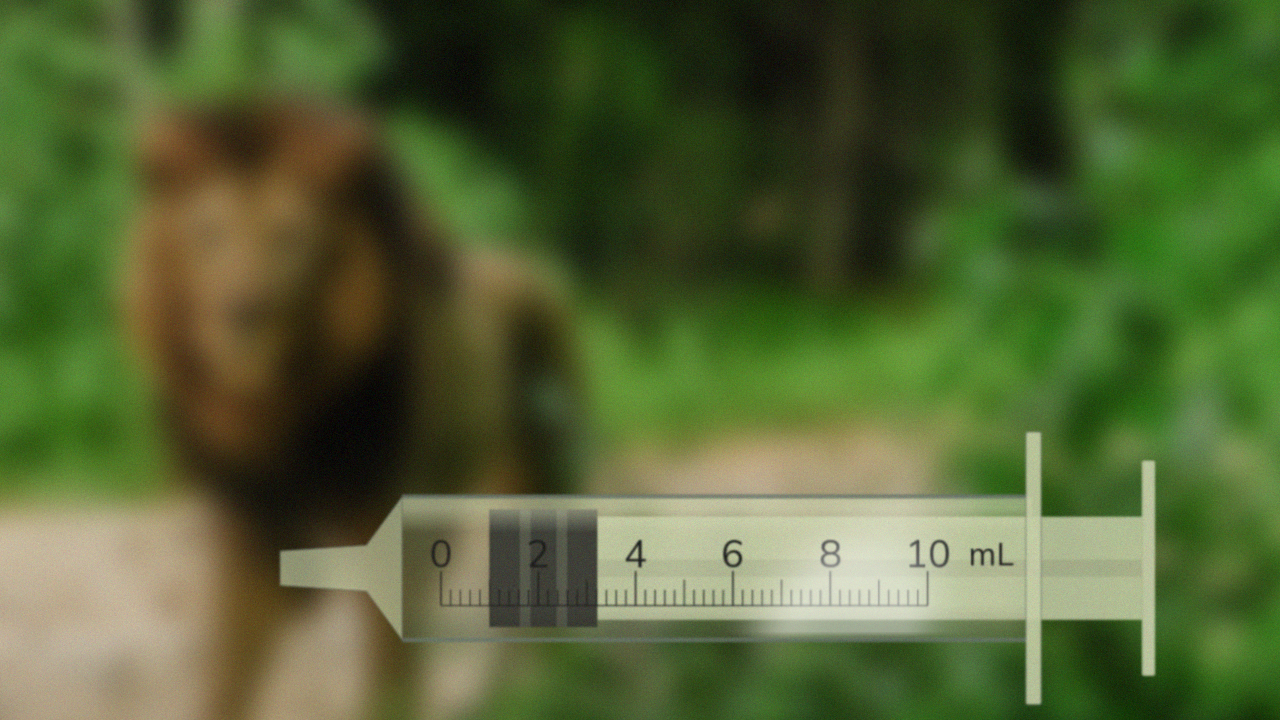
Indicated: {"value": 1, "unit": "mL"}
